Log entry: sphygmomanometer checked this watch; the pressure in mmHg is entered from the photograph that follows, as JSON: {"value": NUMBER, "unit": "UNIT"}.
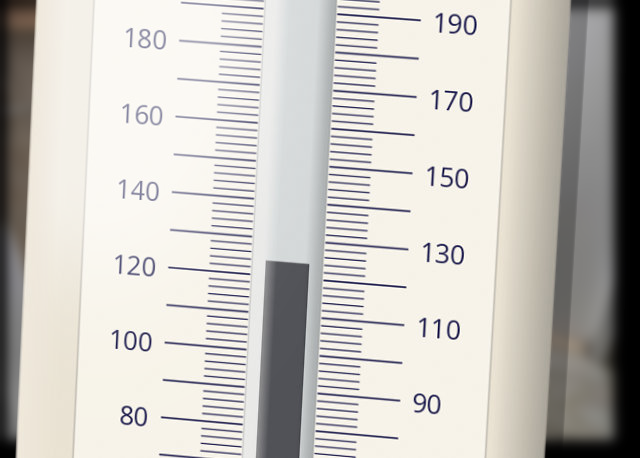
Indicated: {"value": 124, "unit": "mmHg"}
